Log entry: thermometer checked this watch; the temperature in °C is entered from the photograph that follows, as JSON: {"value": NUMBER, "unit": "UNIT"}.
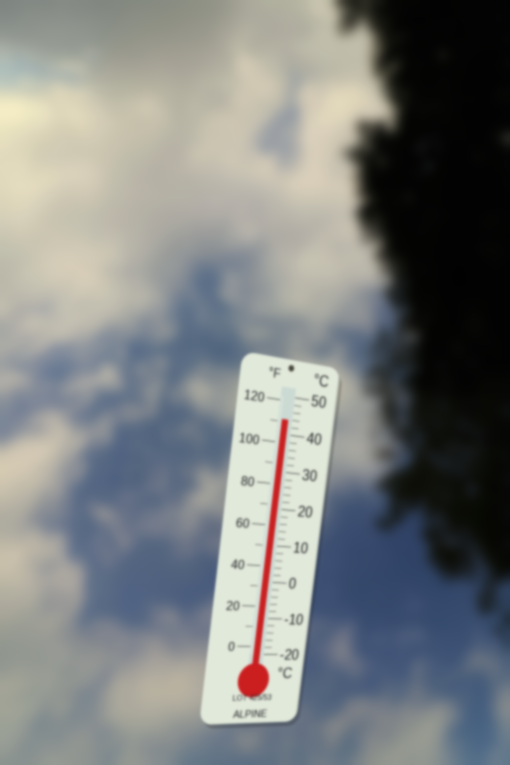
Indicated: {"value": 44, "unit": "°C"}
